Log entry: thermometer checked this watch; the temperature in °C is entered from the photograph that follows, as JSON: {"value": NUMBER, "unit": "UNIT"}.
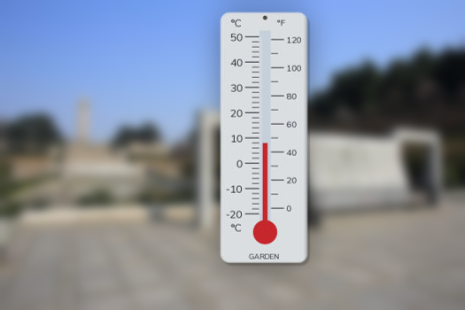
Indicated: {"value": 8, "unit": "°C"}
